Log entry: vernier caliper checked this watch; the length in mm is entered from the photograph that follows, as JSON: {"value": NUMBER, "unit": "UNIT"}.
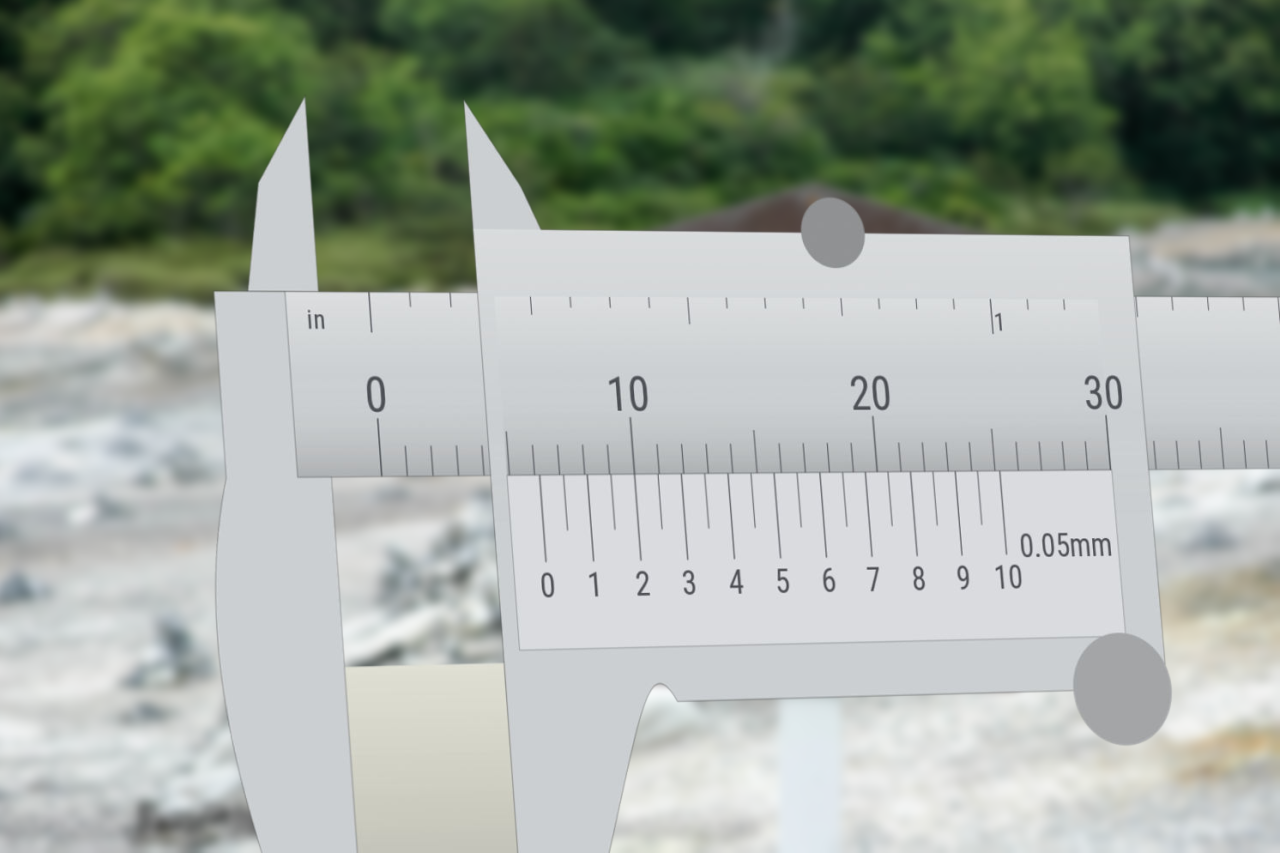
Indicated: {"value": 6.2, "unit": "mm"}
